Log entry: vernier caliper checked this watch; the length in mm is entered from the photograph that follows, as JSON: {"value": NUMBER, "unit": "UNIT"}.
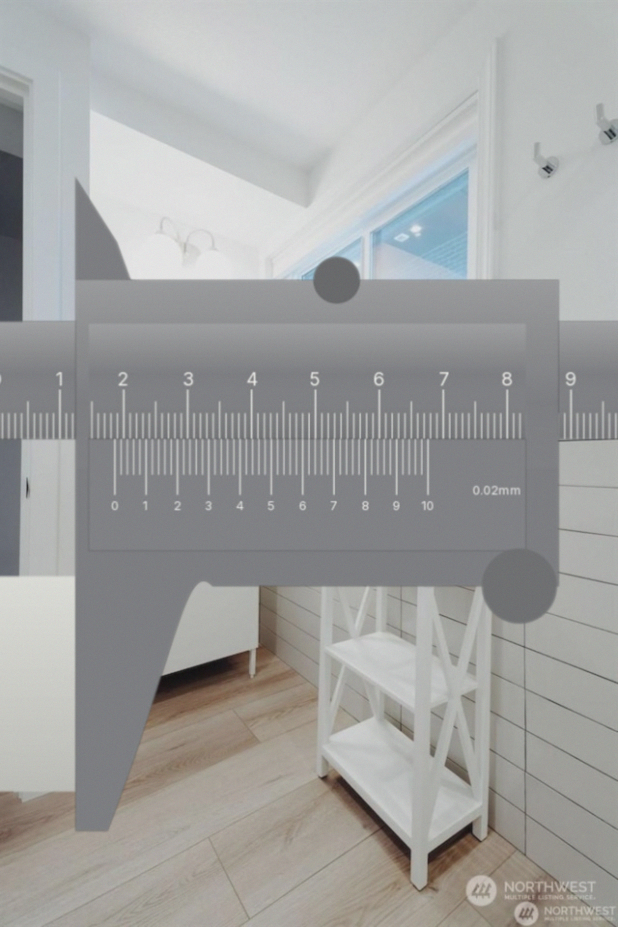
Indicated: {"value": 18.6, "unit": "mm"}
